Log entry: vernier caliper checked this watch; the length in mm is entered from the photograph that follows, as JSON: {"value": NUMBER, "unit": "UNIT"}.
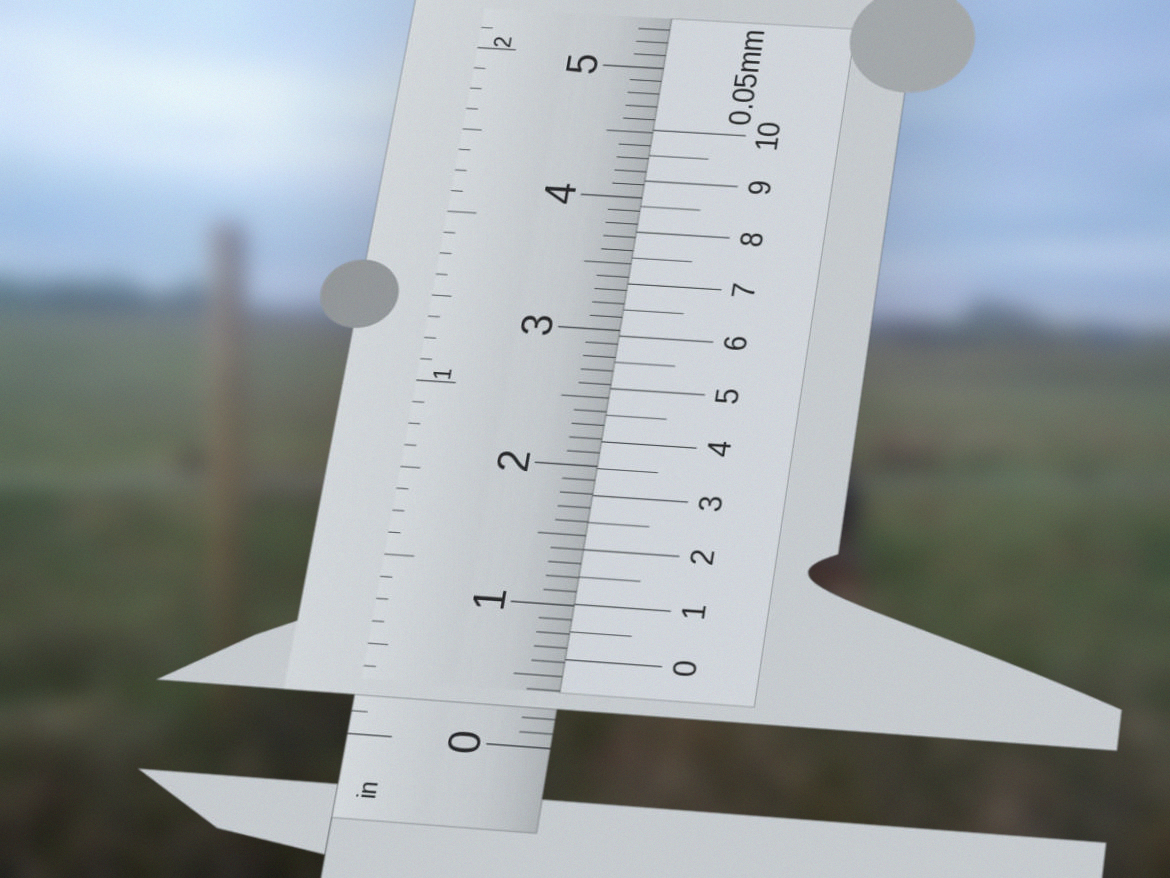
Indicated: {"value": 6.2, "unit": "mm"}
